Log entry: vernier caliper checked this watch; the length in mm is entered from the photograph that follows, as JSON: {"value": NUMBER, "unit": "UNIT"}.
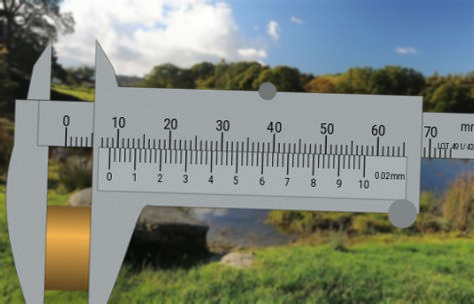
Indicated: {"value": 8.5, "unit": "mm"}
